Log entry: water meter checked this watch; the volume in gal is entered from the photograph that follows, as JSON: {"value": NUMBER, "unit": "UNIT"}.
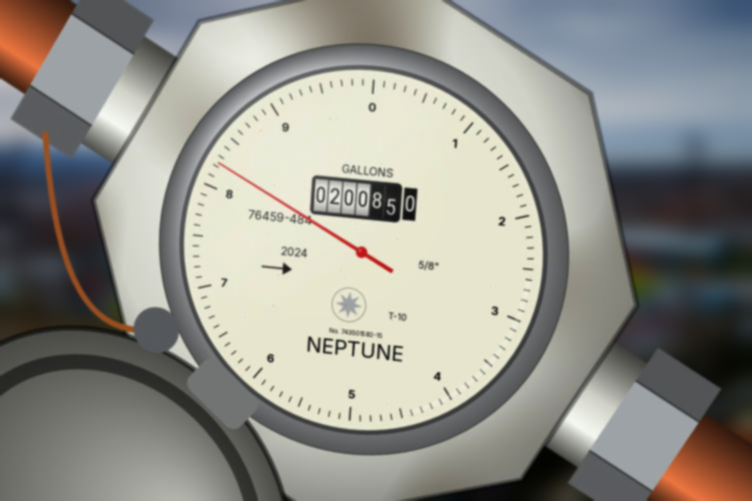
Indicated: {"value": 200848.2, "unit": "gal"}
